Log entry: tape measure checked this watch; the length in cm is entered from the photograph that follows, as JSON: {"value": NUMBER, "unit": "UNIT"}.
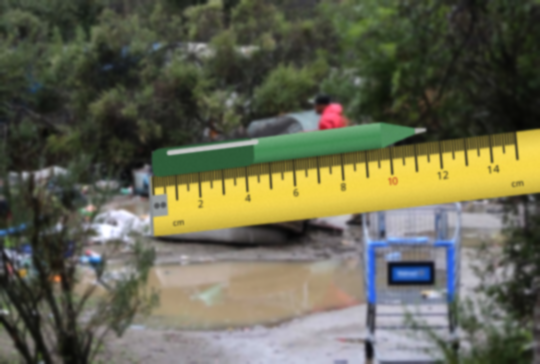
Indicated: {"value": 11.5, "unit": "cm"}
